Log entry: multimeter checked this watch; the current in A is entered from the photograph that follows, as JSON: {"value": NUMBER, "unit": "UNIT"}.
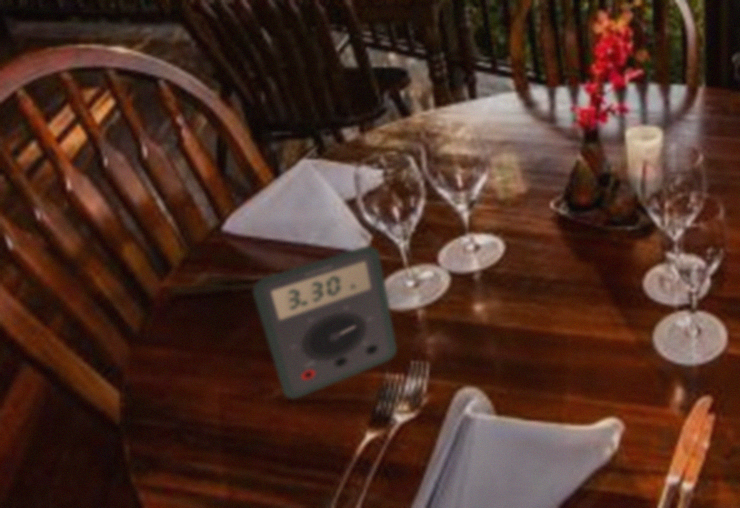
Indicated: {"value": 3.30, "unit": "A"}
